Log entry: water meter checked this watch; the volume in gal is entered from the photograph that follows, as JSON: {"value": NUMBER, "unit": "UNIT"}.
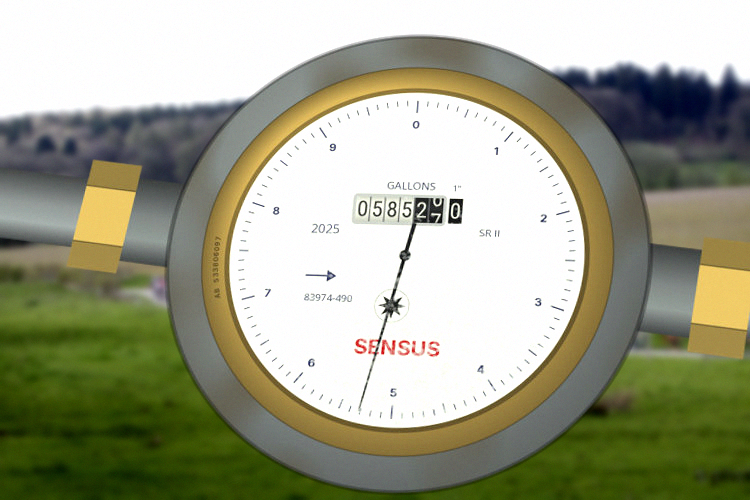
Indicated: {"value": 585265.3, "unit": "gal"}
